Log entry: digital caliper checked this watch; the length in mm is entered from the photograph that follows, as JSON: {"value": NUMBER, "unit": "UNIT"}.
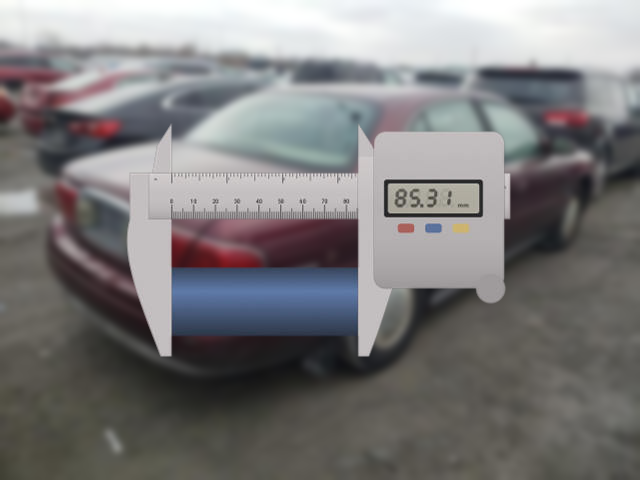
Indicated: {"value": 85.31, "unit": "mm"}
